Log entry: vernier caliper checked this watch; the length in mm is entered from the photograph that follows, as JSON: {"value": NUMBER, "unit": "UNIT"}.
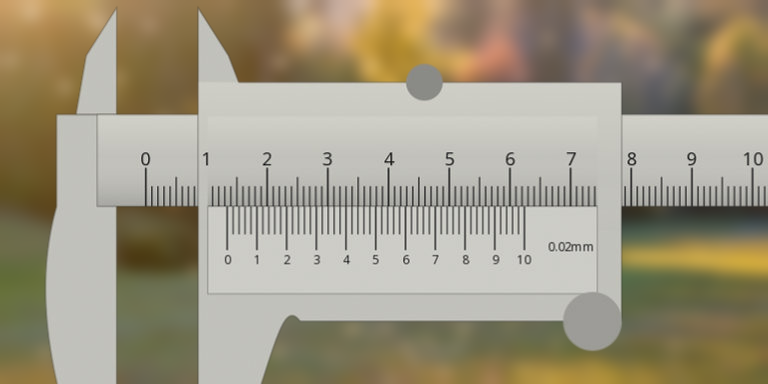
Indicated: {"value": 13.4, "unit": "mm"}
